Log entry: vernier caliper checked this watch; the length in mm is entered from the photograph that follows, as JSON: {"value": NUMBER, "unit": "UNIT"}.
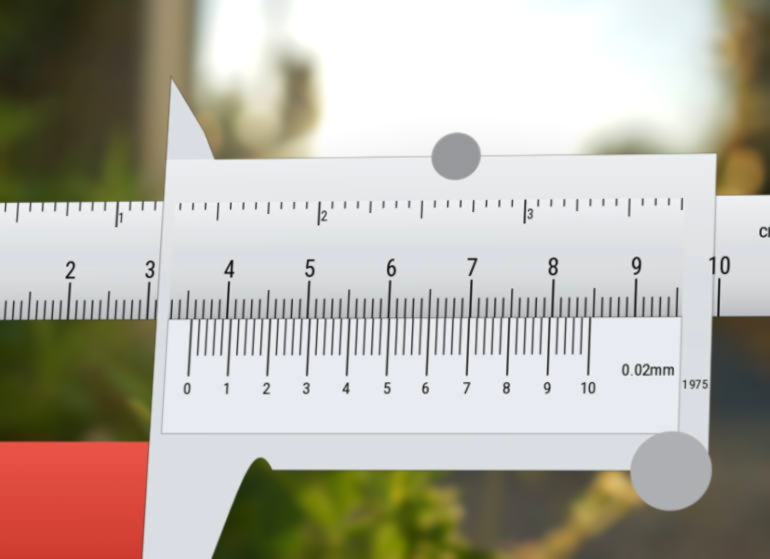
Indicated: {"value": 35.6, "unit": "mm"}
